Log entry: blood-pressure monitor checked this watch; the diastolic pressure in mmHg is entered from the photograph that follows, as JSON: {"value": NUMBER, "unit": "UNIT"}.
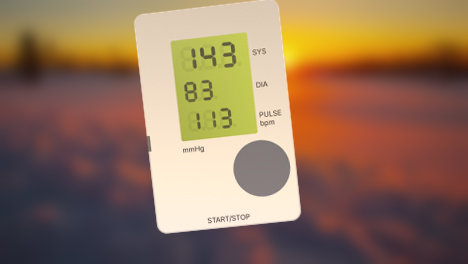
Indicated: {"value": 83, "unit": "mmHg"}
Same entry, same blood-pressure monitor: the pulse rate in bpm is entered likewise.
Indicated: {"value": 113, "unit": "bpm"}
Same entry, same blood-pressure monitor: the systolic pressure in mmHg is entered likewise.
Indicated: {"value": 143, "unit": "mmHg"}
